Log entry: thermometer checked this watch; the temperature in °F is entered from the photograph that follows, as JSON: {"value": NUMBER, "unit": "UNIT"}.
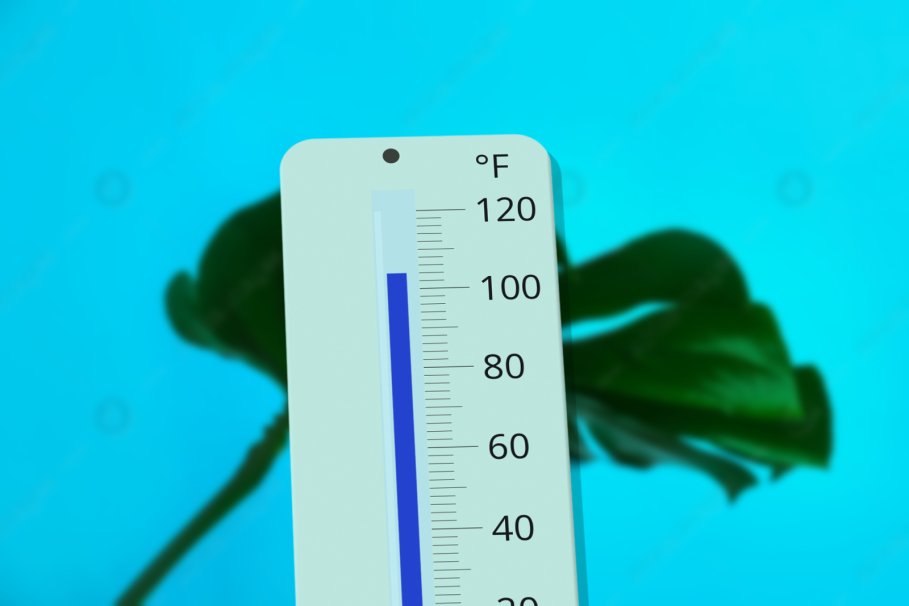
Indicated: {"value": 104, "unit": "°F"}
